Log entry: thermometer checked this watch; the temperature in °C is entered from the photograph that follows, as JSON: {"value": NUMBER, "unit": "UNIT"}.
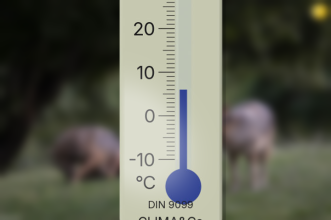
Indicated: {"value": 6, "unit": "°C"}
